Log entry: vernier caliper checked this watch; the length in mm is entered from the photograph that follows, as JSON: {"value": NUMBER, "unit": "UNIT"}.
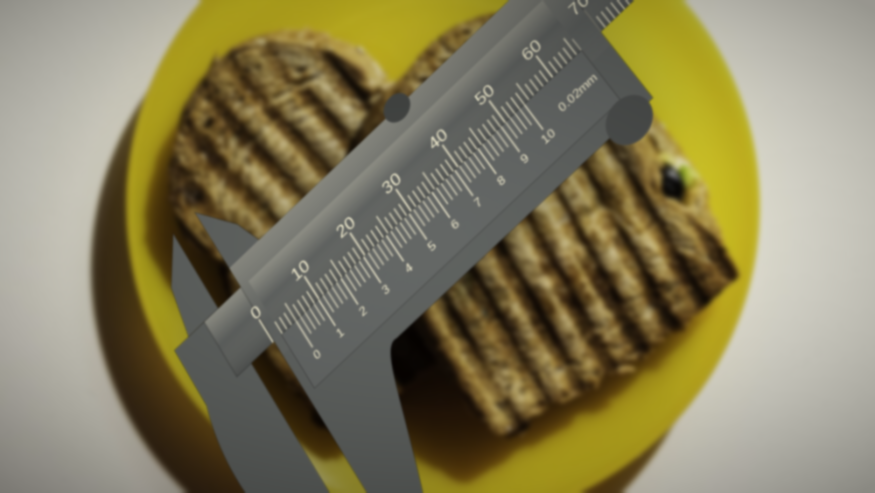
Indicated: {"value": 5.0, "unit": "mm"}
